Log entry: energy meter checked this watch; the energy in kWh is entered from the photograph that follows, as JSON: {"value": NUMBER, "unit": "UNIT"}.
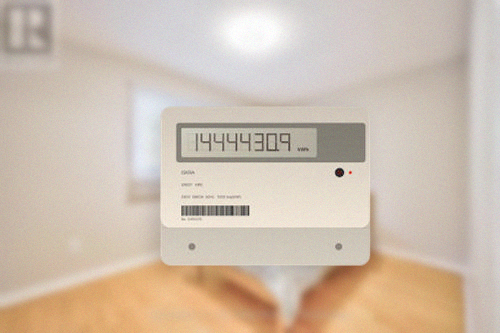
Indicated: {"value": 1444430.9, "unit": "kWh"}
